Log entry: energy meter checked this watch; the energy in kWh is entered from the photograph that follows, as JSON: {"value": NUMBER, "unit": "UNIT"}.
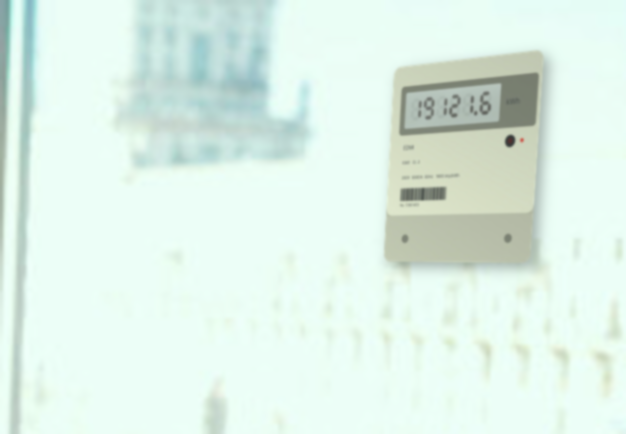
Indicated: {"value": 19121.6, "unit": "kWh"}
